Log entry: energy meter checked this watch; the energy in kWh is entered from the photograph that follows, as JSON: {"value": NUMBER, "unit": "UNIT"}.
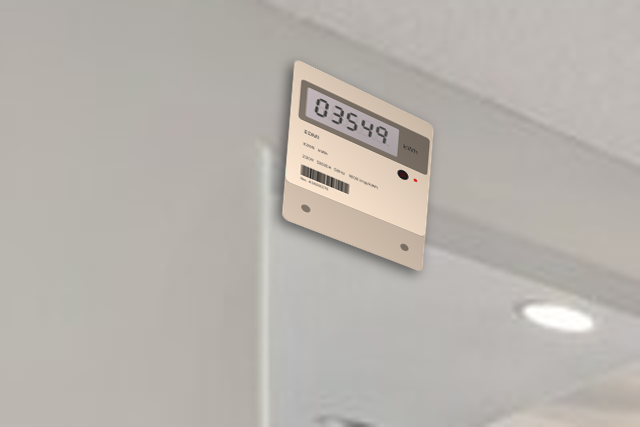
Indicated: {"value": 3549, "unit": "kWh"}
